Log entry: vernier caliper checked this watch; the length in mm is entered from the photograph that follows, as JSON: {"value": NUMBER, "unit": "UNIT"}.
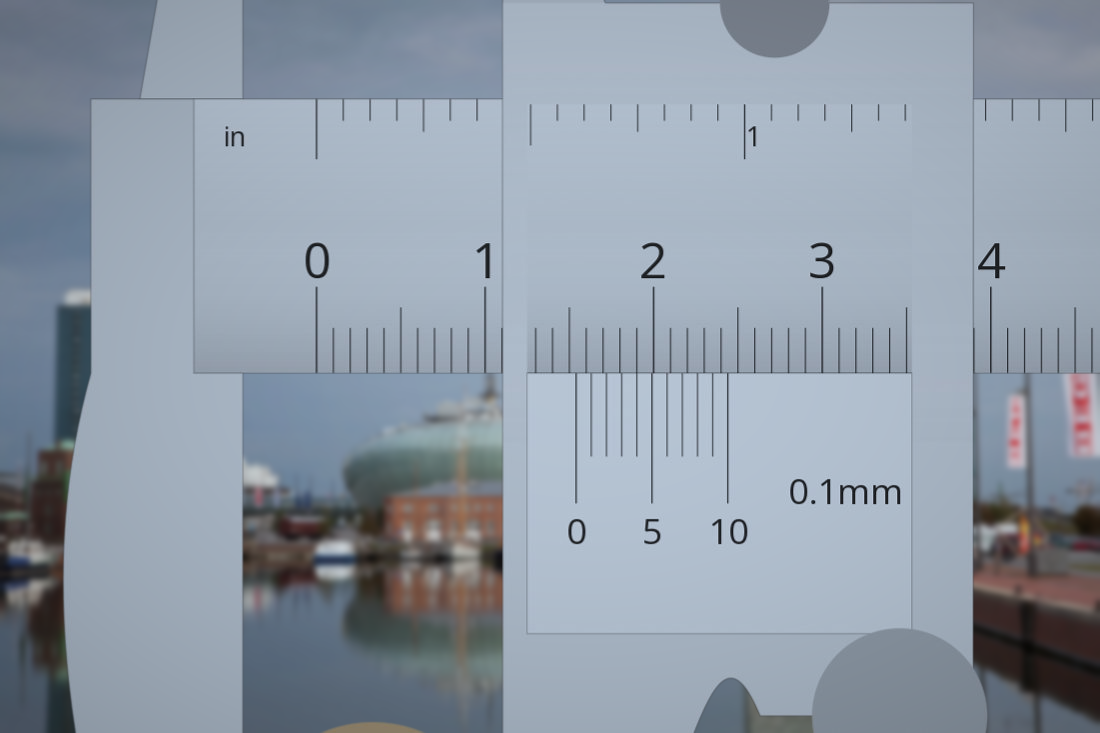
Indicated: {"value": 15.4, "unit": "mm"}
